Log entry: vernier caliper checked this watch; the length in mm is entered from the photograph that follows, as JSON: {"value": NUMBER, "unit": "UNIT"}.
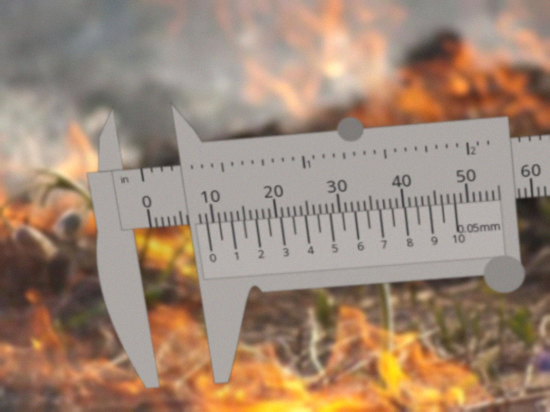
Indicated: {"value": 9.0, "unit": "mm"}
